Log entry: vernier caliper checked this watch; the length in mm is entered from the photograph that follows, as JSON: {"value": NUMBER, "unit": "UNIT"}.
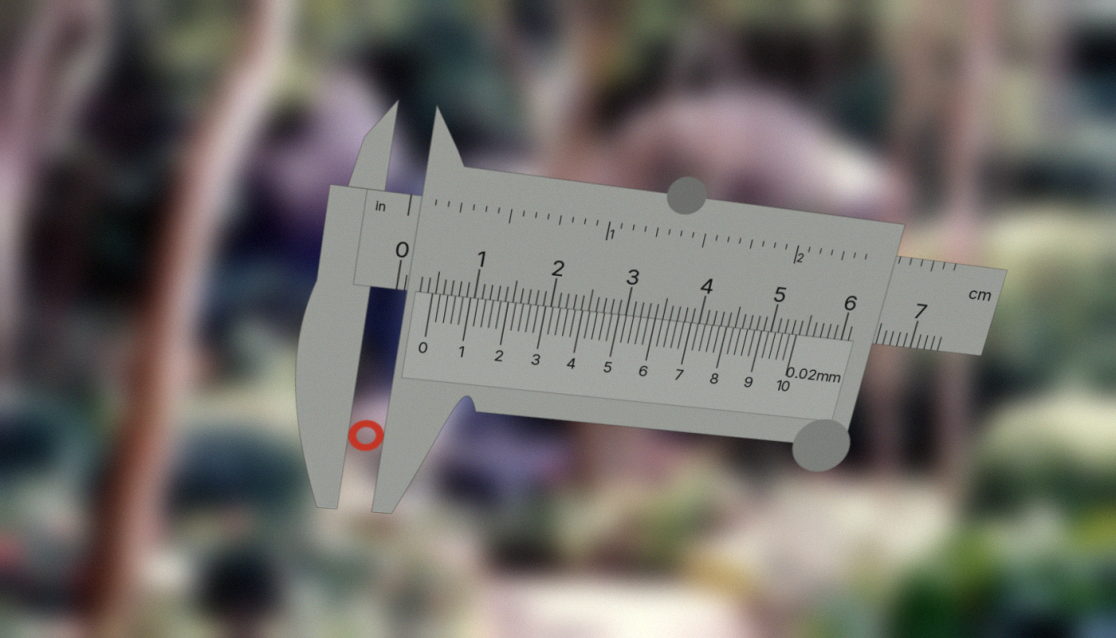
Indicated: {"value": 4.6, "unit": "mm"}
